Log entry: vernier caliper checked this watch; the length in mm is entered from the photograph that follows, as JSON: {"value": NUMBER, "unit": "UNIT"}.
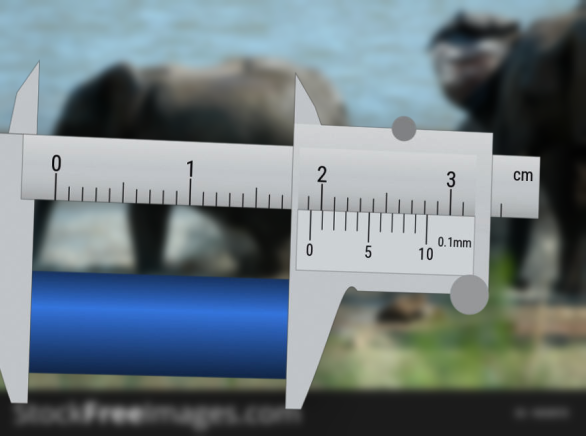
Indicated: {"value": 19.2, "unit": "mm"}
